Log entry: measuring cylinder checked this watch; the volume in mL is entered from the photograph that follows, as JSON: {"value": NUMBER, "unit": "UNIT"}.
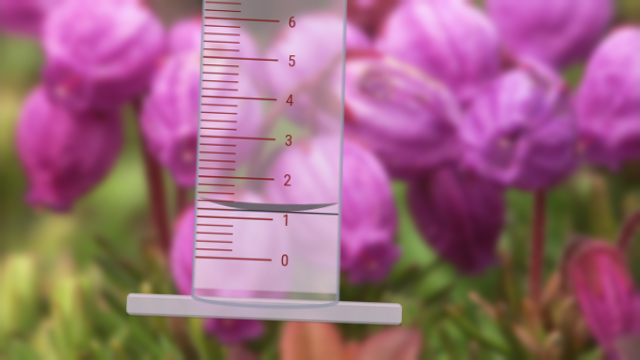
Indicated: {"value": 1.2, "unit": "mL"}
